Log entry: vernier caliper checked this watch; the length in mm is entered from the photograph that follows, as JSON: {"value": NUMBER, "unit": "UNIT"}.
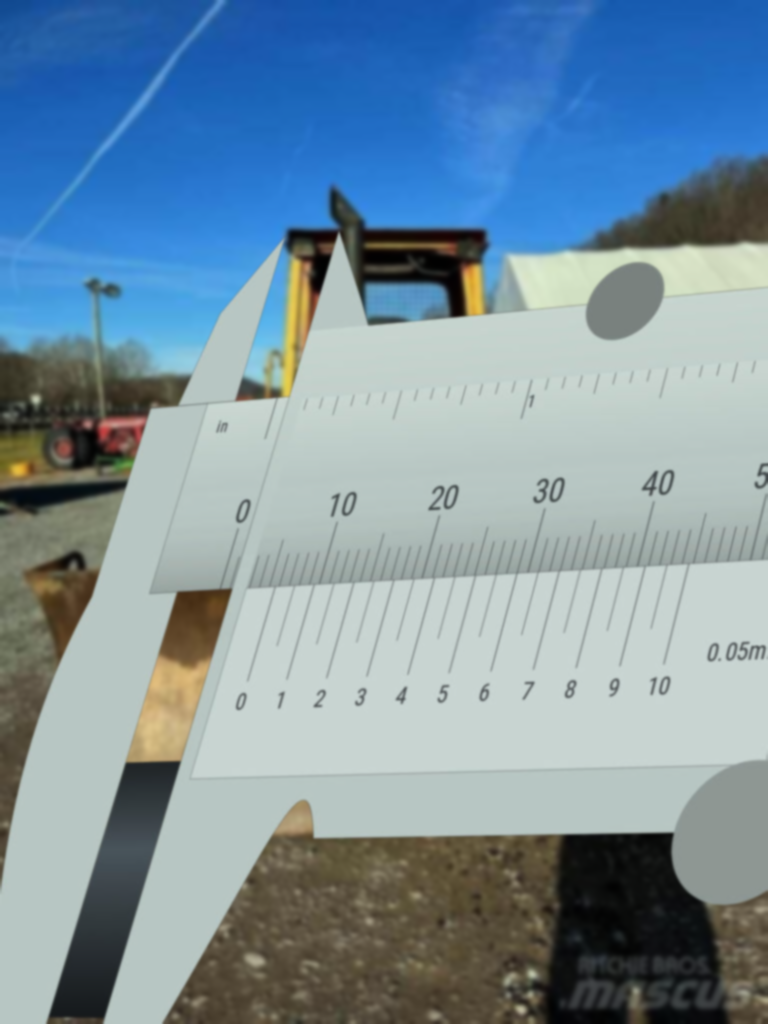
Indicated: {"value": 5.6, "unit": "mm"}
